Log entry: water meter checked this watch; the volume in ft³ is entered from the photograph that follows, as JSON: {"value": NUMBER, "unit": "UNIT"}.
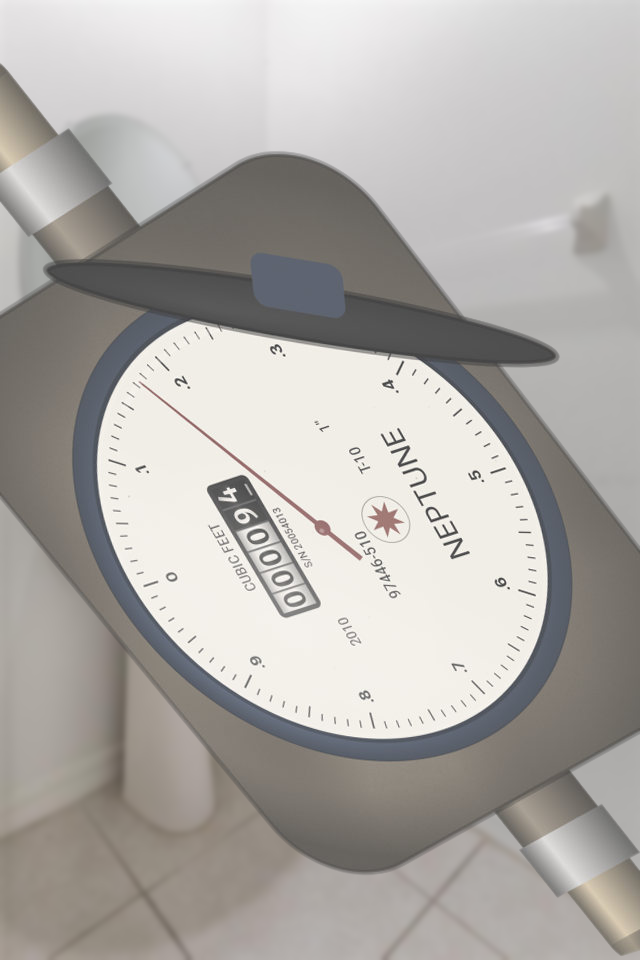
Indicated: {"value": 94.17, "unit": "ft³"}
